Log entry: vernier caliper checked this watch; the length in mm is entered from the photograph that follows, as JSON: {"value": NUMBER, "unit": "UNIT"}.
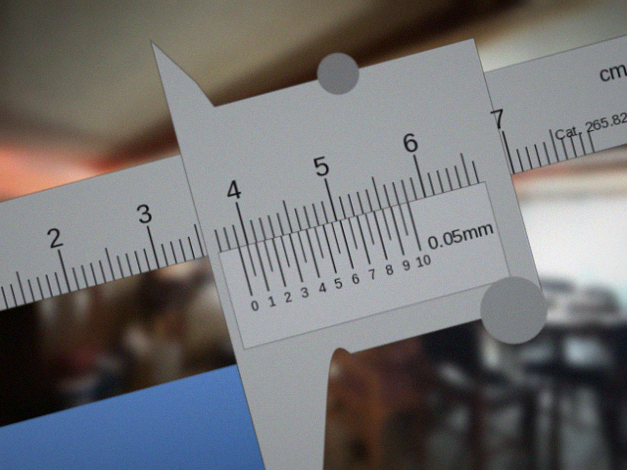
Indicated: {"value": 39.0, "unit": "mm"}
